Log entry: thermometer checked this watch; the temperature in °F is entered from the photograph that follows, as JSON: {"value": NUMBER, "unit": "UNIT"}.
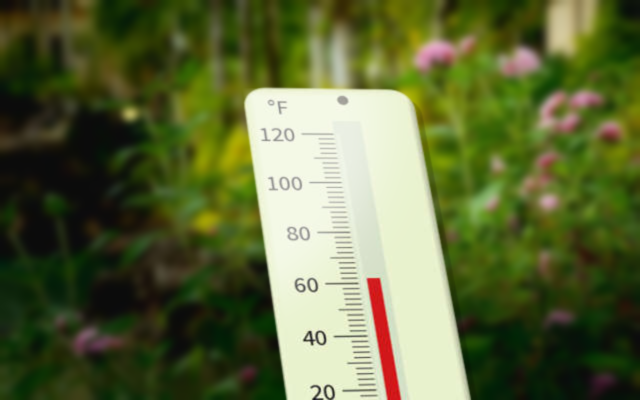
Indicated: {"value": 62, "unit": "°F"}
